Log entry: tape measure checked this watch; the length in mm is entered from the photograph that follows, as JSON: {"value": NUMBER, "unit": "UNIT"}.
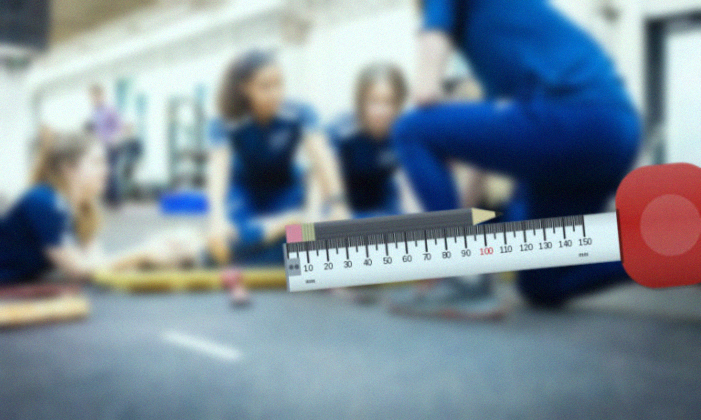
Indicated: {"value": 110, "unit": "mm"}
